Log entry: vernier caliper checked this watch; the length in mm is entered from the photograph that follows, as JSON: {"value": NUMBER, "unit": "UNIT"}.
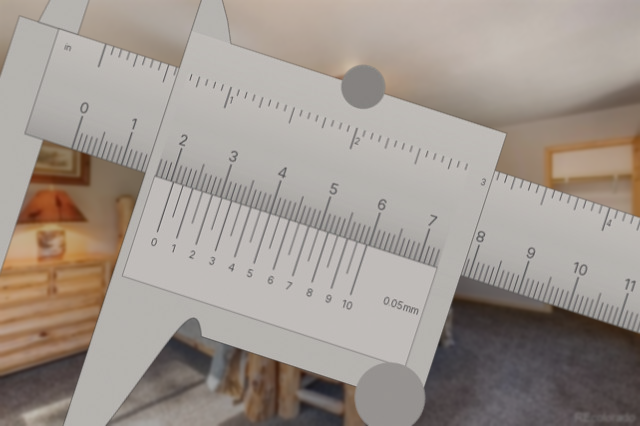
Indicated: {"value": 20.5, "unit": "mm"}
